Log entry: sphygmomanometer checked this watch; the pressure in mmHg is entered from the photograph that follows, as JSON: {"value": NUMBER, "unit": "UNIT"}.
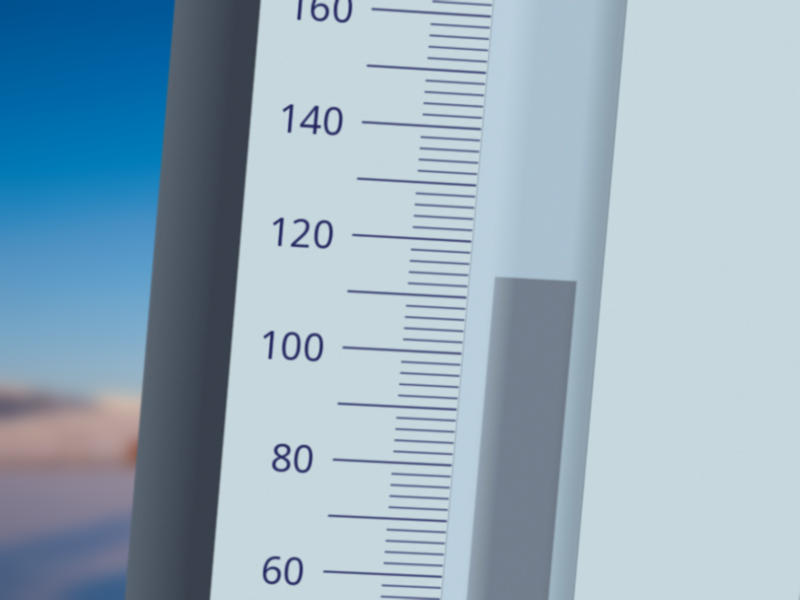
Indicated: {"value": 114, "unit": "mmHg"}
